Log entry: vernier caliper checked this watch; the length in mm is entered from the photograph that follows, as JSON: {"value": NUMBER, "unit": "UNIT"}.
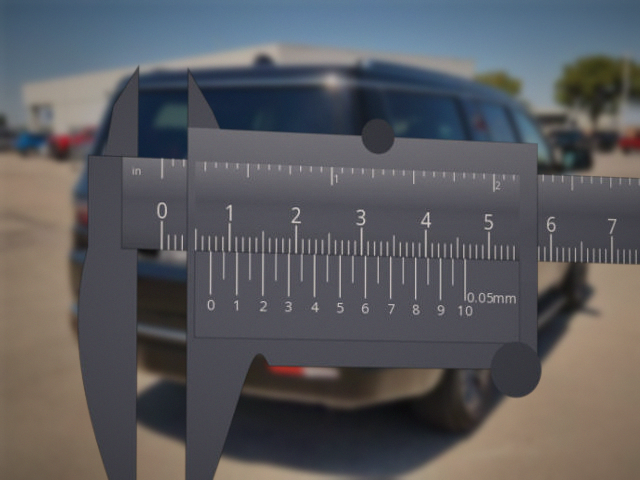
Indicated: {"value": 7.2, "unit": "mm"}
